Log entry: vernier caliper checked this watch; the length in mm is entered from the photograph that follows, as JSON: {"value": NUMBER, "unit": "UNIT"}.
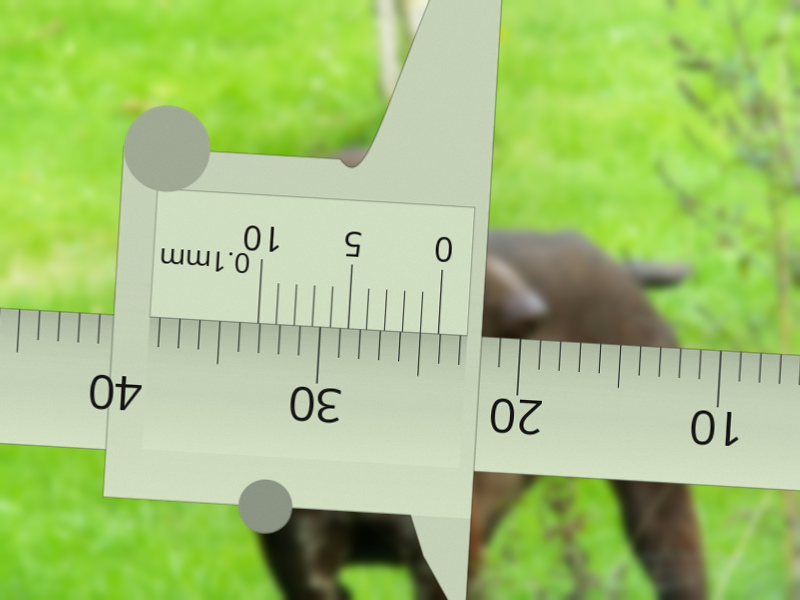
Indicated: {"value": 24.1, "unit": "mm"}
